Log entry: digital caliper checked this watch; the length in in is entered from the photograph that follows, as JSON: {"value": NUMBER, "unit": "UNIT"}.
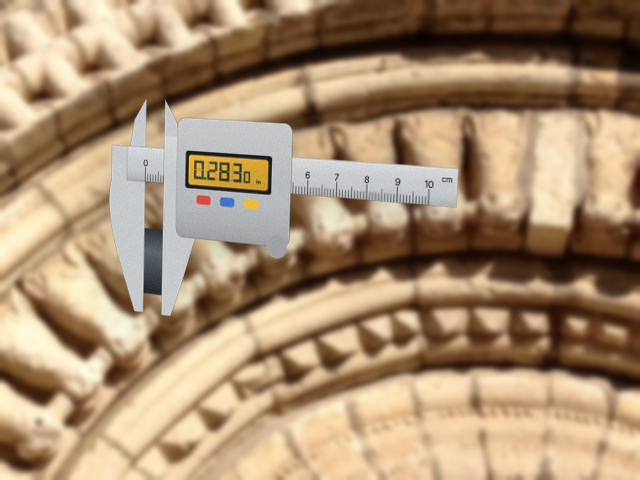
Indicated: {"value": 0.2830, "unit": "in"}
